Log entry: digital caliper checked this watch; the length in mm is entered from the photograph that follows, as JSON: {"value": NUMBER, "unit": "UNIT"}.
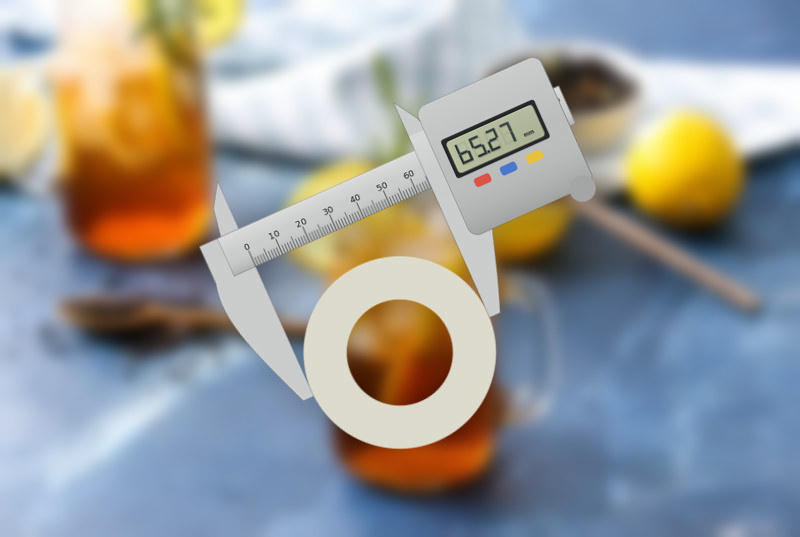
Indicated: {"value": 65.27, "unit": "mm"}
